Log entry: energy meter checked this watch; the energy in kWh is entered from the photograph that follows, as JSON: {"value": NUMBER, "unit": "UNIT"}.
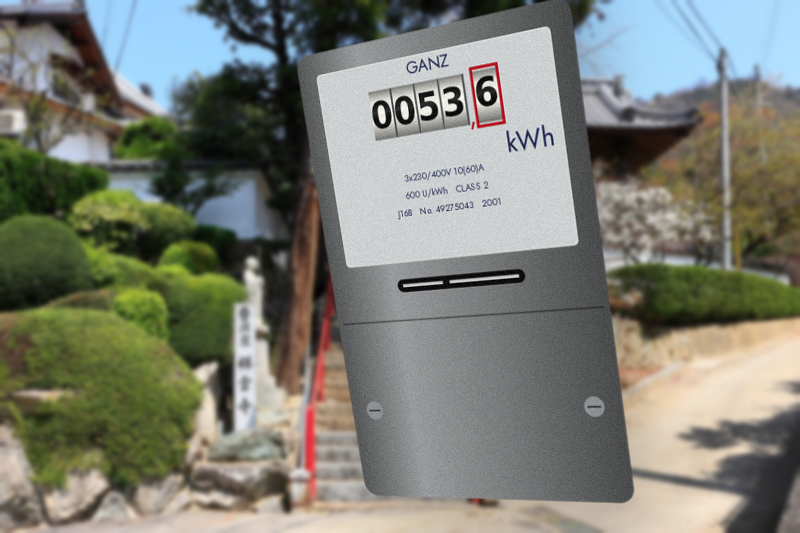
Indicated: {"value": 53.6, "unit": "kWh"}
